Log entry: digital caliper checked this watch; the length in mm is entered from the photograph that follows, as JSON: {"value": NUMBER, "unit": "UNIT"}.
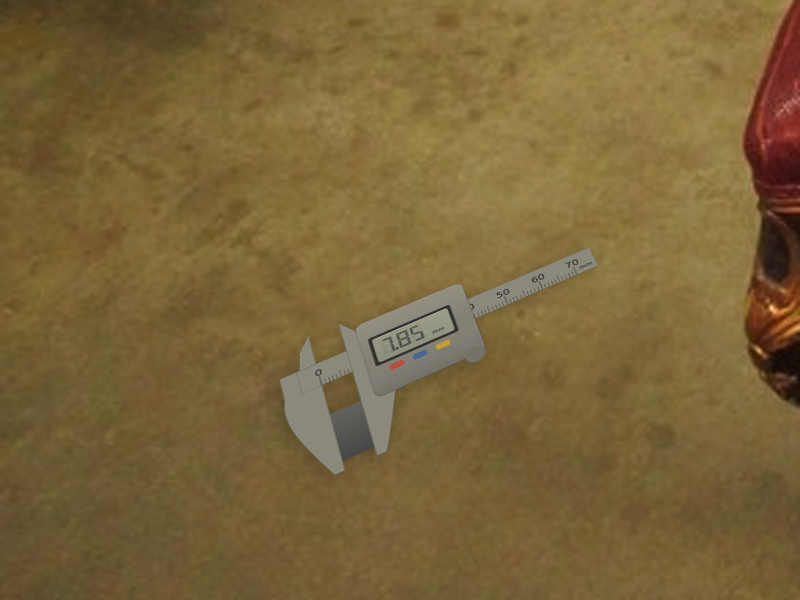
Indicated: {"value": 7.85, "unit": "mm"}
